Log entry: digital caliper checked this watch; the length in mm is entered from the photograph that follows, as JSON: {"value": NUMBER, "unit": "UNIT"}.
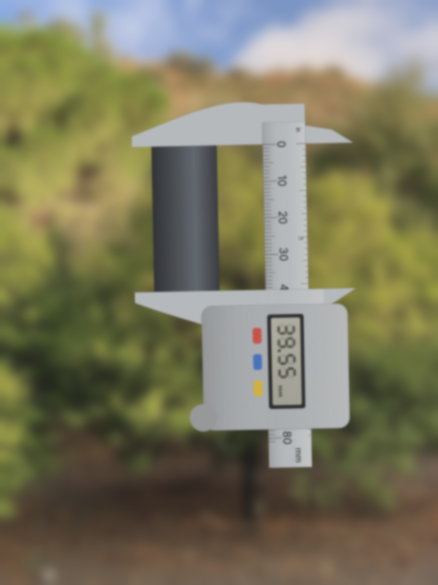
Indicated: {"value": 39.55, "unit": "mm"}
